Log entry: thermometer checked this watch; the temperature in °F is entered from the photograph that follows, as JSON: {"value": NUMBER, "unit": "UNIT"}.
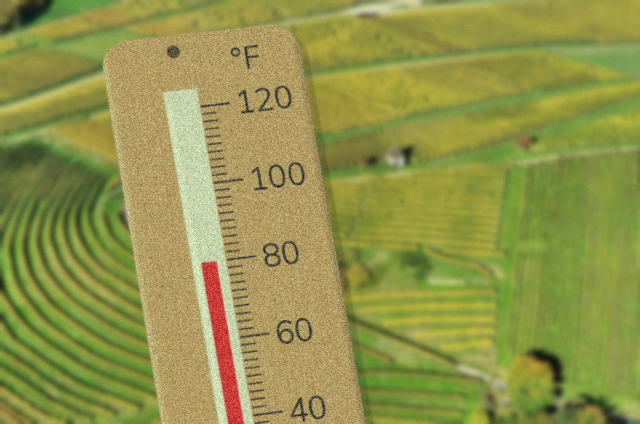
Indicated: {"value": 80, "unit": "°F"}
